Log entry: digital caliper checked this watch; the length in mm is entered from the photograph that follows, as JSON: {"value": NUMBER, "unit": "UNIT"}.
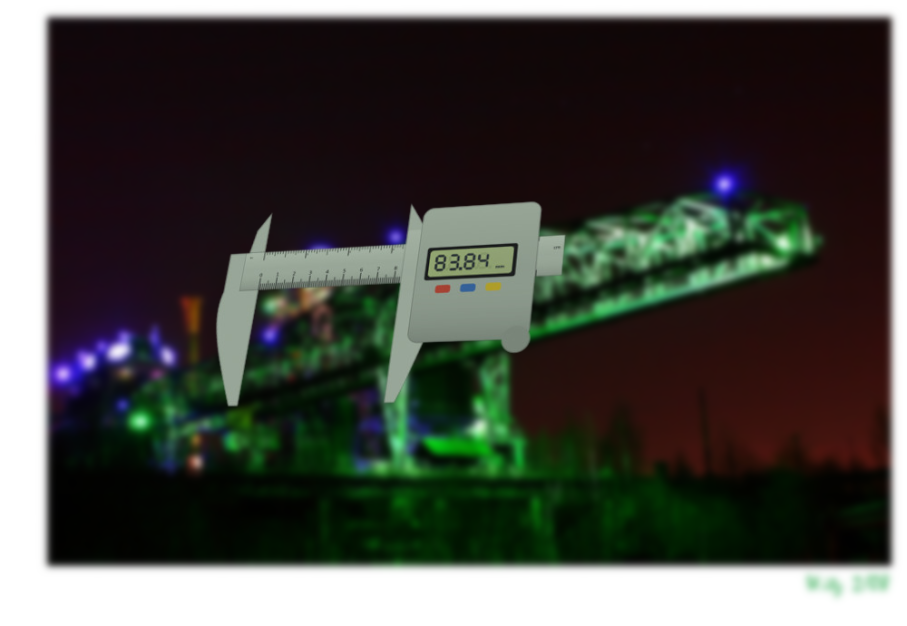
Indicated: {"value": 83.84, "unit": "mm"}
